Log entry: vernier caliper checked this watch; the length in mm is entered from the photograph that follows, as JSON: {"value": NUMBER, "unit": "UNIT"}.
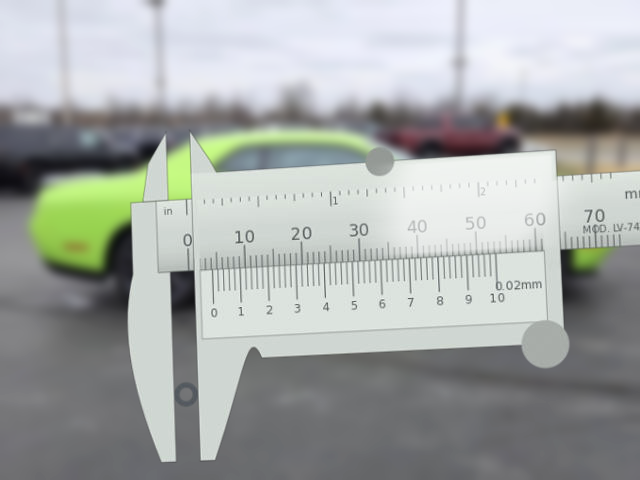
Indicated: {"value": 4.2, "unit": "mm"}
